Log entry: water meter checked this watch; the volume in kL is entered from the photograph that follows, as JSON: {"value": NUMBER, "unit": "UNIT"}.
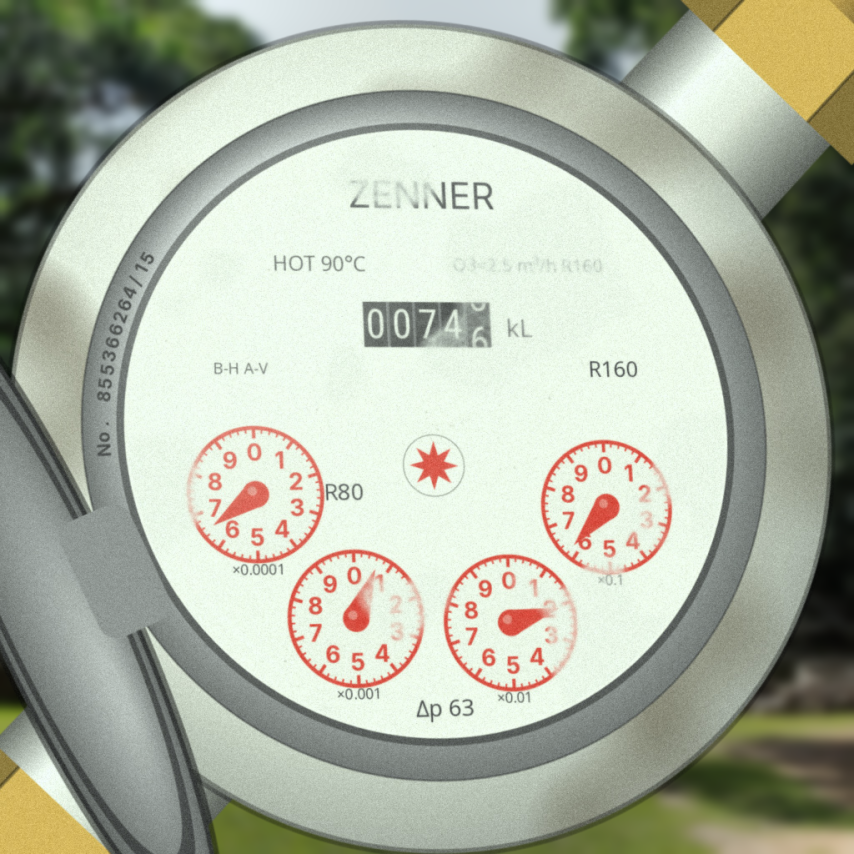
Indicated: {"value": 745.6206, "unit": "kL"}
